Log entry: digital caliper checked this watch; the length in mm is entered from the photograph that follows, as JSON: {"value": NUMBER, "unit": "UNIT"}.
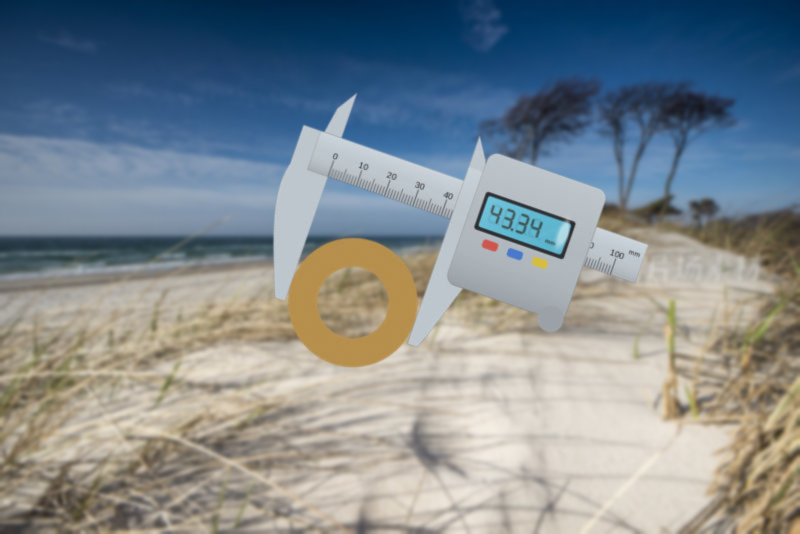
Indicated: {"value": 43.34, "unit": "mm"}
